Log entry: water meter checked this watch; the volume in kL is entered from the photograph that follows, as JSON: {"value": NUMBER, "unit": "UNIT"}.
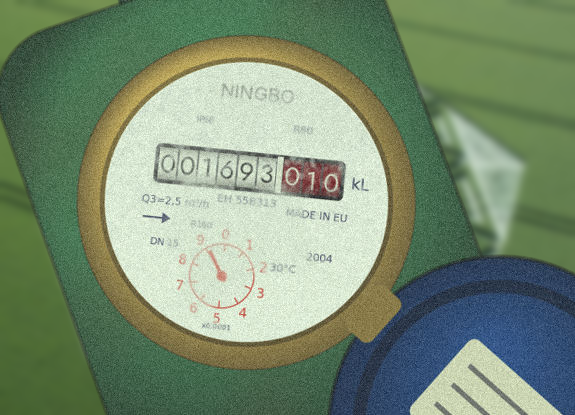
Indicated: {"value": 1693.0099, "unit": "kL"}
